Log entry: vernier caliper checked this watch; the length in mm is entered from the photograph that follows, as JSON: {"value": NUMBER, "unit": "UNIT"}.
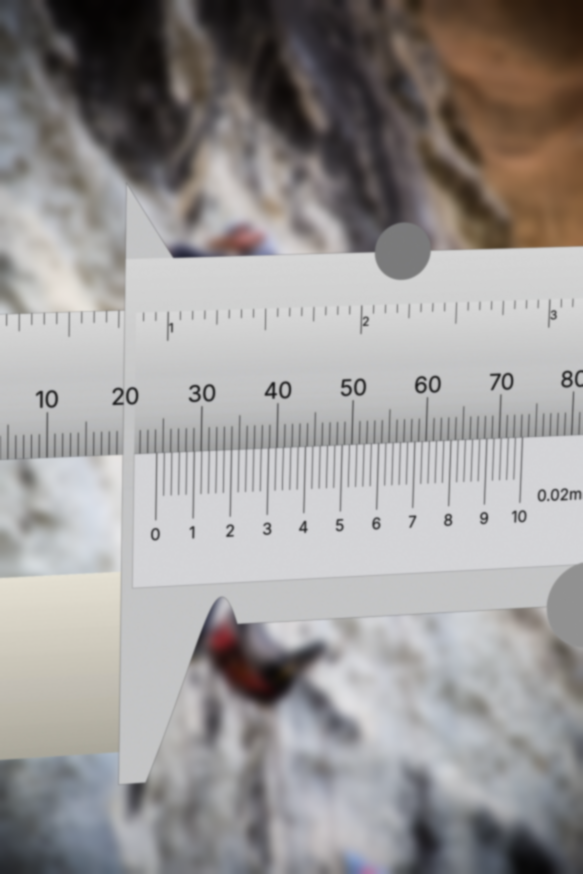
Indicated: {"value": 24.2, "unit": "mm"}
